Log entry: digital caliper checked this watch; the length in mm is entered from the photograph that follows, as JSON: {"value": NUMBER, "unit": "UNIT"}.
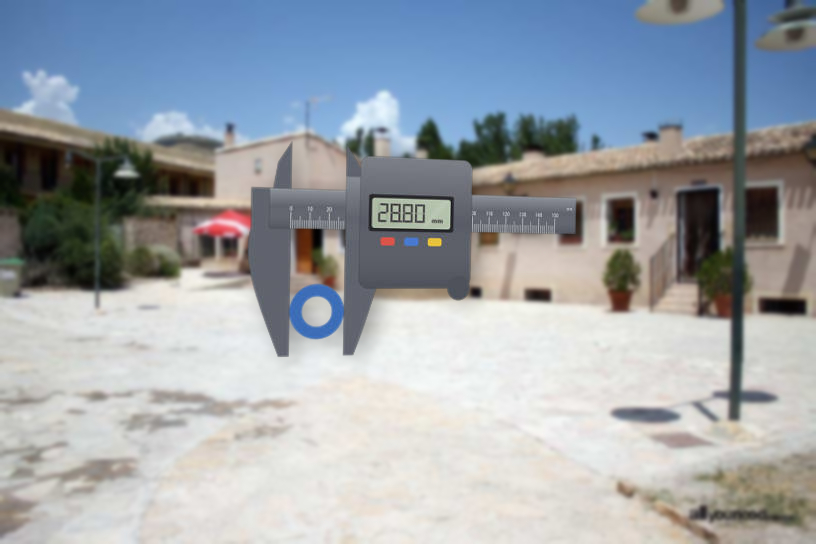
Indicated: {"value": 28.80, "unit": "mm"}
